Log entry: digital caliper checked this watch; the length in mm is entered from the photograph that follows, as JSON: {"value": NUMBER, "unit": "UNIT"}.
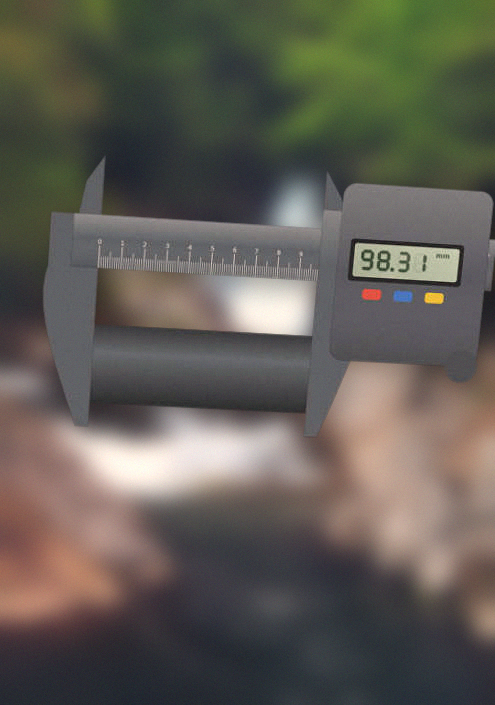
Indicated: {"value": 98.31, "unit": "mm"}
